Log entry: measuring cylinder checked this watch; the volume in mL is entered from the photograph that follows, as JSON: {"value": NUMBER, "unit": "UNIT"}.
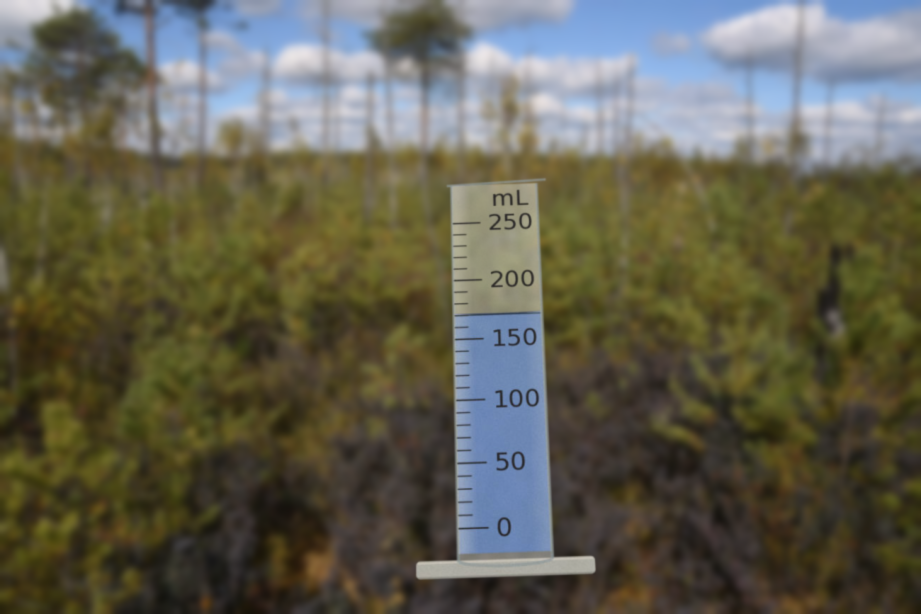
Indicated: {"value": 170, "unit": "mL"}
